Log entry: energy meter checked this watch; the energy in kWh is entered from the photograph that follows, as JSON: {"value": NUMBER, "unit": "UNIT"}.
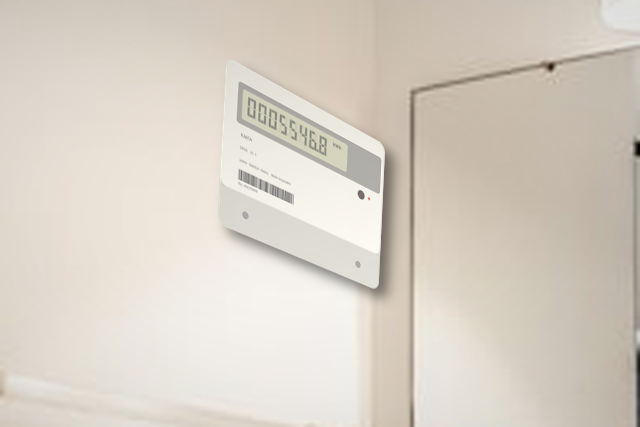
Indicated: {"value": 5546.8, "unit": "kWh"}
